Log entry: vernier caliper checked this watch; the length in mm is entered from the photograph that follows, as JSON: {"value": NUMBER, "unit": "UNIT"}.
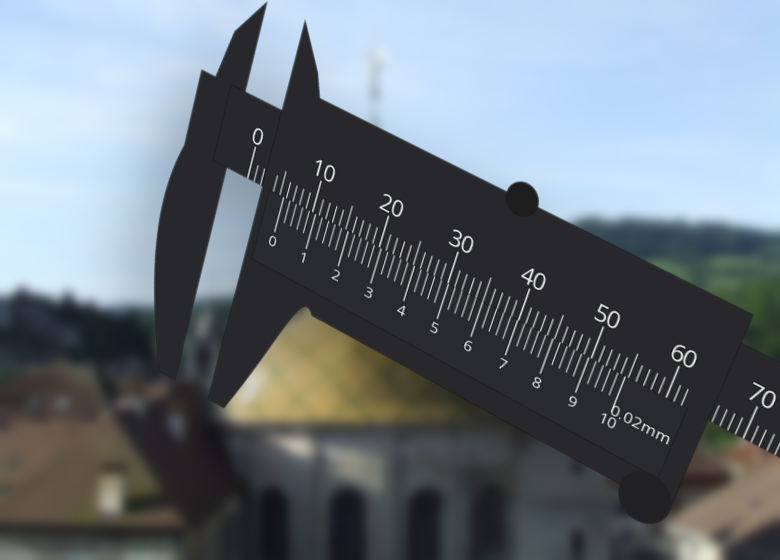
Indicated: {"value": 5.6, "unit": "mm"}
